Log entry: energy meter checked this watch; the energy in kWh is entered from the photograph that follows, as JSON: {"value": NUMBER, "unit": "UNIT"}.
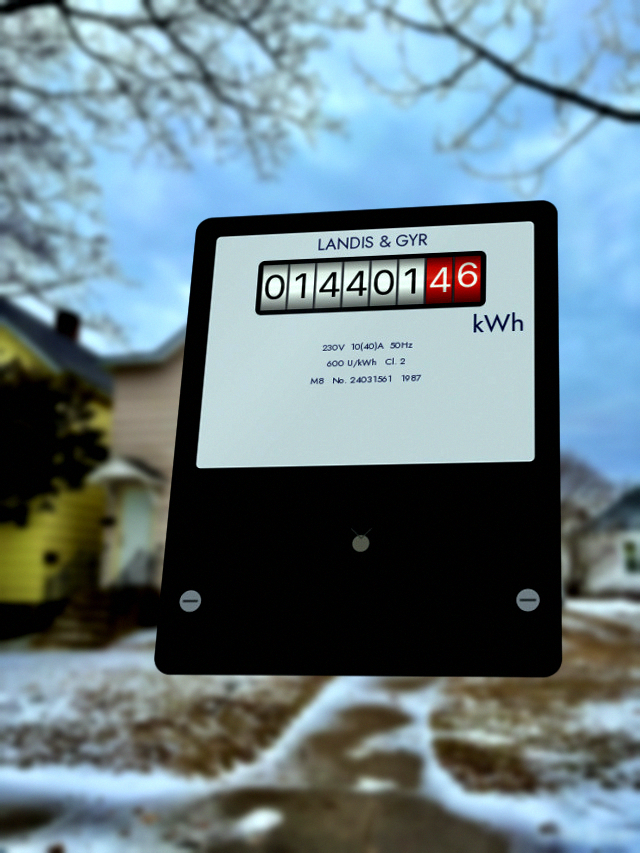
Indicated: {"value": 14401.46, "unit": "kWh"}
